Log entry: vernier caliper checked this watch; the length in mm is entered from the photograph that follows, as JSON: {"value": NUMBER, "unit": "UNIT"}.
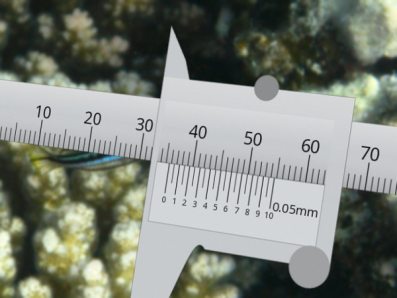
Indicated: {"value": 35.6, "unit": "mm"}
